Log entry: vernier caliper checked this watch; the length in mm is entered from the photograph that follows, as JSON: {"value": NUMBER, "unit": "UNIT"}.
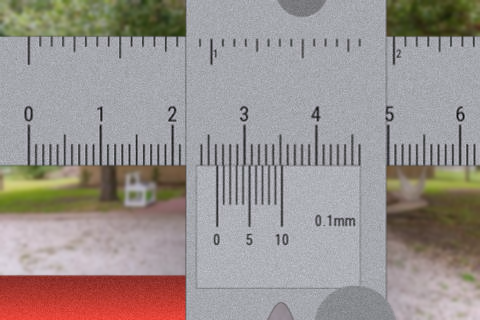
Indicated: {"value": 26.2, "unit": "mm"}
